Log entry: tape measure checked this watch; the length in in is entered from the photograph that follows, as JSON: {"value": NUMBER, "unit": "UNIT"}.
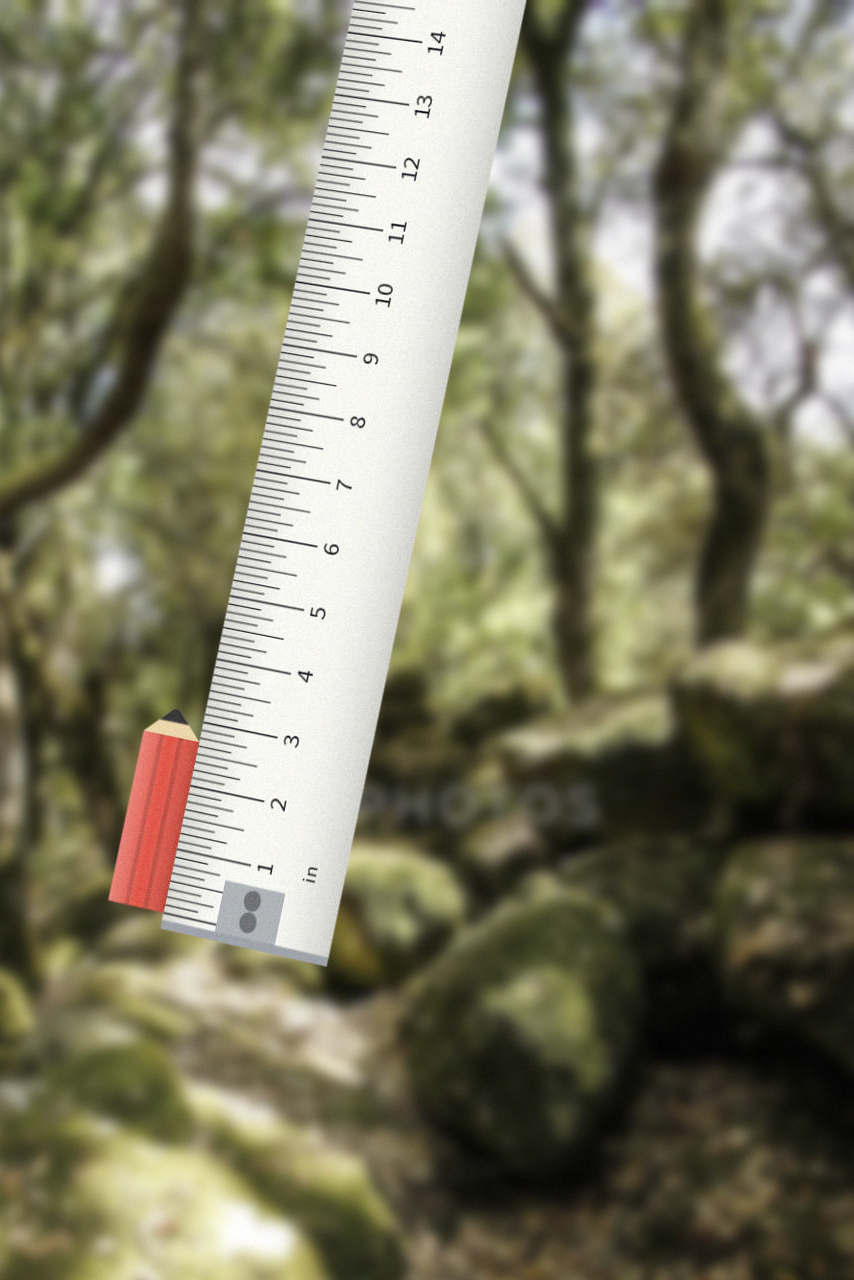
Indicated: {"value": 3.125, "unit": "in"}
